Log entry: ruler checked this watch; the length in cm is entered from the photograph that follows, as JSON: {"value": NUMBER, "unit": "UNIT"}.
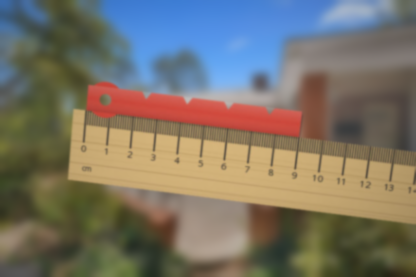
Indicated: {"value": 9, "unit": "cm"}
